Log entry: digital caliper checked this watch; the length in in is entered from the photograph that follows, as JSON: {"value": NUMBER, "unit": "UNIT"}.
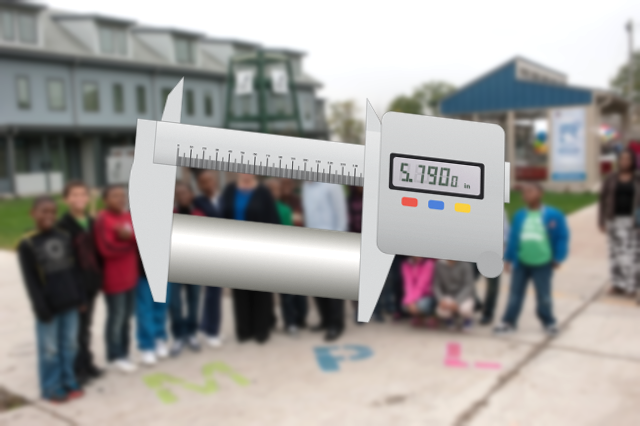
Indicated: {"value": 5.7900, "unit": "in"}
